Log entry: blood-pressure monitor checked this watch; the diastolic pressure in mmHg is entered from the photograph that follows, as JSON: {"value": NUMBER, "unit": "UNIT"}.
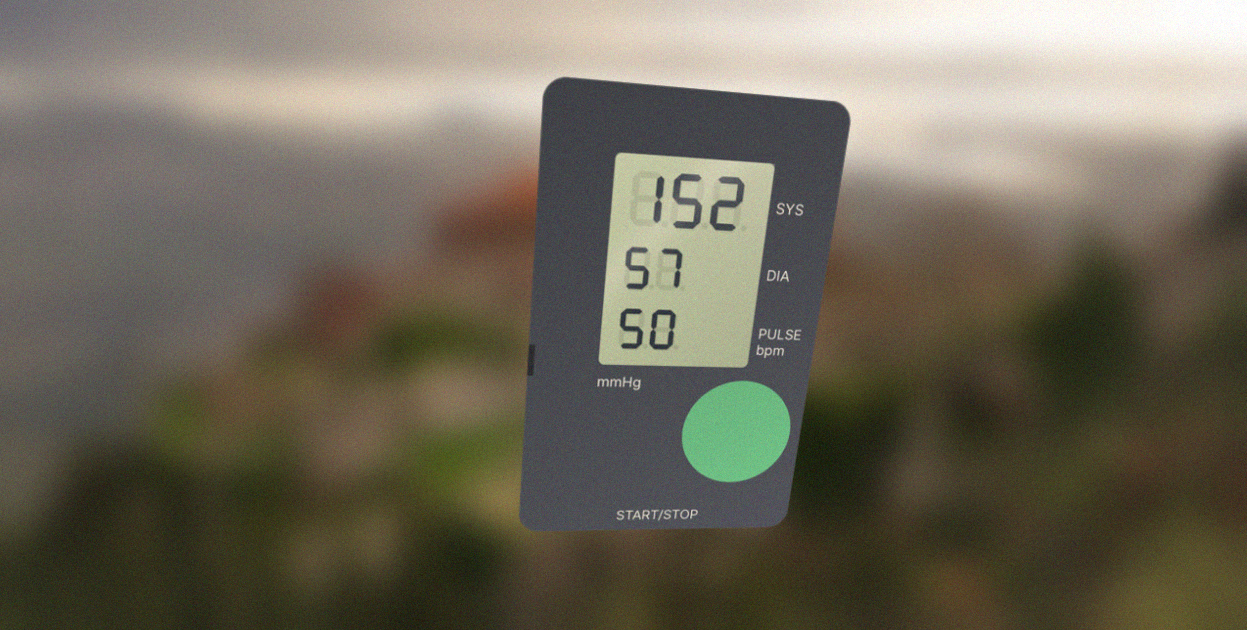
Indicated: {"value": 57, "unit": "mmHg"}
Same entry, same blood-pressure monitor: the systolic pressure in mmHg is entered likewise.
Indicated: {"value": 152, "unit": "mmHg"}
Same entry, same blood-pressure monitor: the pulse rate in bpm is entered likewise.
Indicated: {"value": 50, "unit": "bpm"}
